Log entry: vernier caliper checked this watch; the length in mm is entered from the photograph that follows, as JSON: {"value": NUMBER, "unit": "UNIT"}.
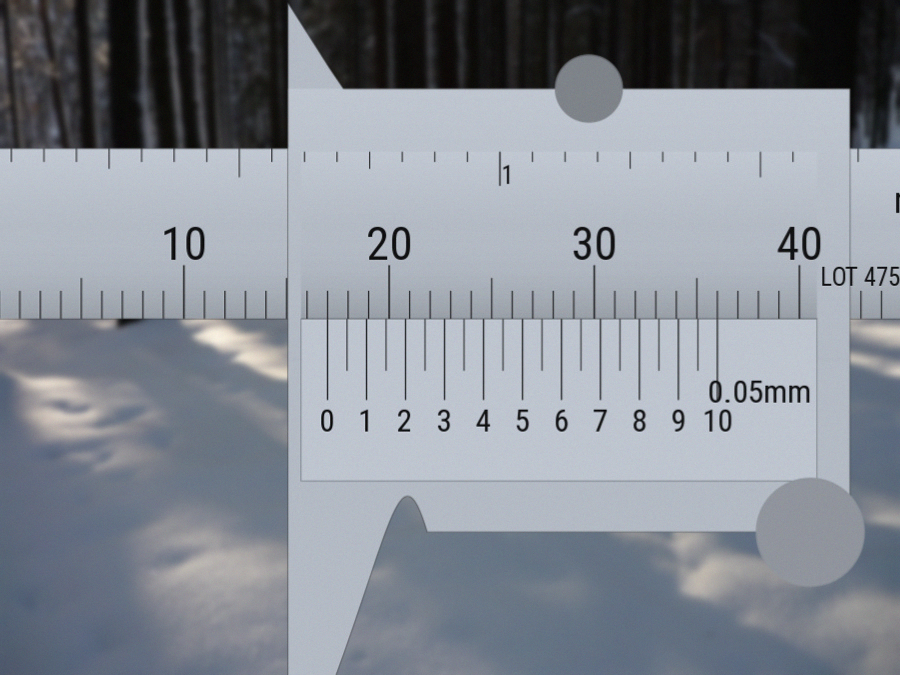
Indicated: {"value": 17.0, "unit": "mm"}
